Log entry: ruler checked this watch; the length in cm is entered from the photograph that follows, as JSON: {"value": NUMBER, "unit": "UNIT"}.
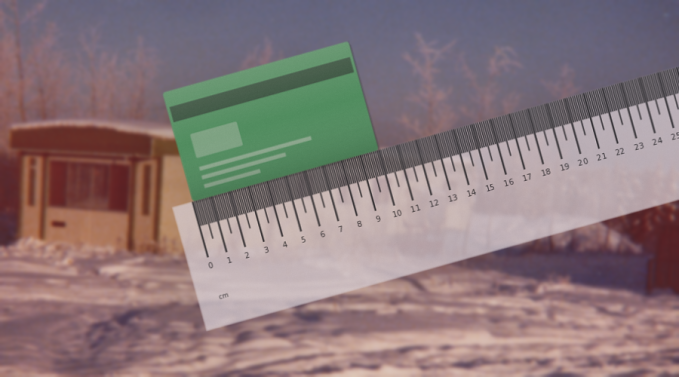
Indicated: {"value": 10, "unit": "cm"}
